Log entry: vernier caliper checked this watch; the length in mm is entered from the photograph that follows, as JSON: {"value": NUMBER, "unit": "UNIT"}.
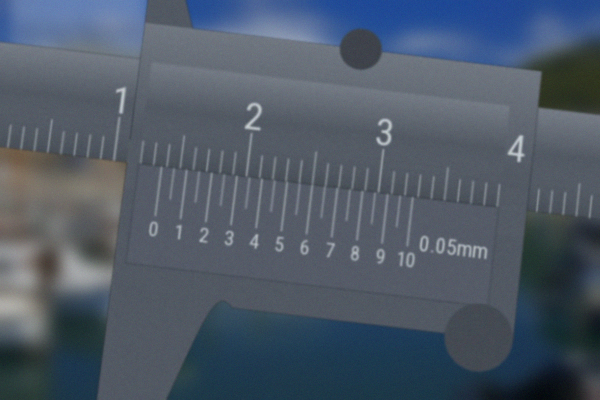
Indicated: {"value": 13.6, "unit": "mm"}
